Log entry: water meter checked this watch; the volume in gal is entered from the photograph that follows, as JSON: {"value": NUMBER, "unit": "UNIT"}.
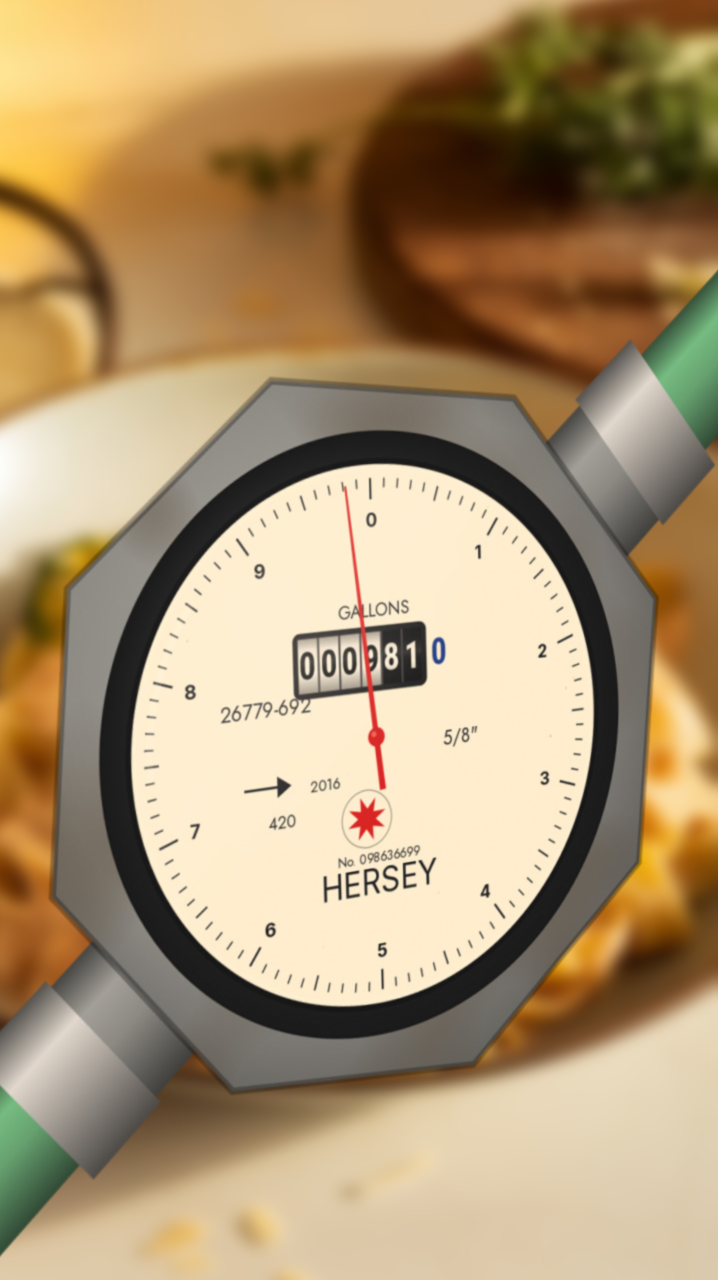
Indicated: {"value": 9809.8, "unit": "gal"}
